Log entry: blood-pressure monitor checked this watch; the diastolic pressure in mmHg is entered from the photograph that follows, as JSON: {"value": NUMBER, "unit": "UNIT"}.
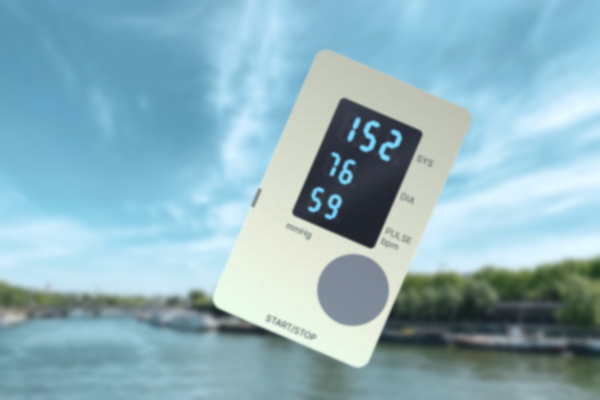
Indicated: {"value": 76, "unit": "mmHg"}
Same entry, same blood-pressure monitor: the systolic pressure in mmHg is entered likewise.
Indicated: {"value": 152, "unit": "mmHg"}
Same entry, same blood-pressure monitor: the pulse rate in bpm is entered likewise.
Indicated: {"value": 59, "unit": "bpm"}
